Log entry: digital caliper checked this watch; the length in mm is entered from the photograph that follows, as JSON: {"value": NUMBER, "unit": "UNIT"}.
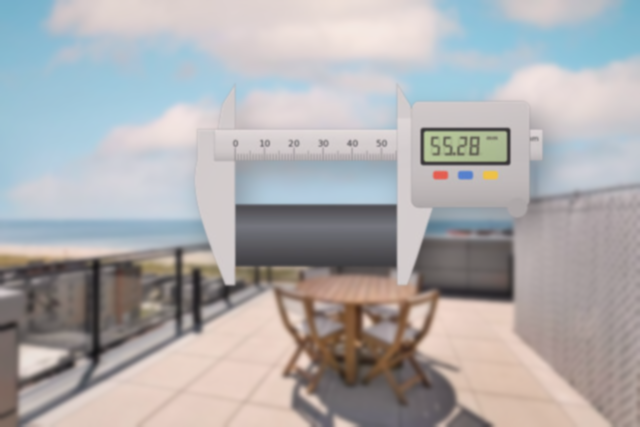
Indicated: {"value": 55.28, "unit": "mm"}
